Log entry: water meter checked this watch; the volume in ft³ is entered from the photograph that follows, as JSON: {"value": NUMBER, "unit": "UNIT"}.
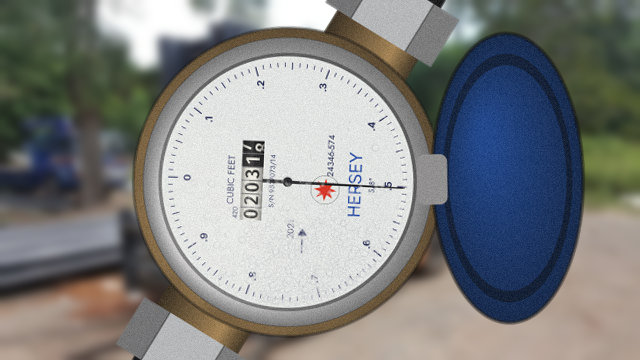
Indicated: {"value": 20317.50, "unit": "ft³"}
